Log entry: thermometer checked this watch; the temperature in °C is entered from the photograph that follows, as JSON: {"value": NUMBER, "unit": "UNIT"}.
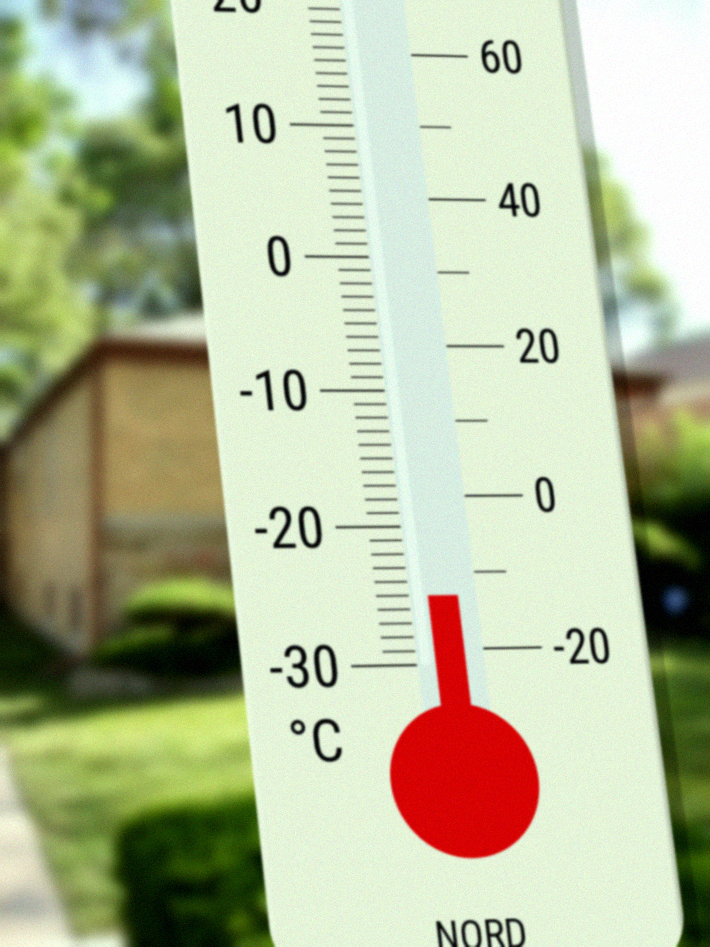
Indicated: {"value": -25, "unit": "°C"}
